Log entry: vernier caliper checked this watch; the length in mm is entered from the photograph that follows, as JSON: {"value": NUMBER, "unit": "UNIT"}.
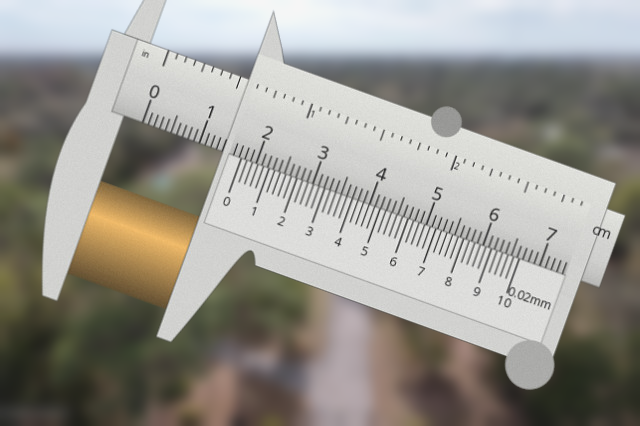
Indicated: {"value": 17.4, "unit": "mm"}
